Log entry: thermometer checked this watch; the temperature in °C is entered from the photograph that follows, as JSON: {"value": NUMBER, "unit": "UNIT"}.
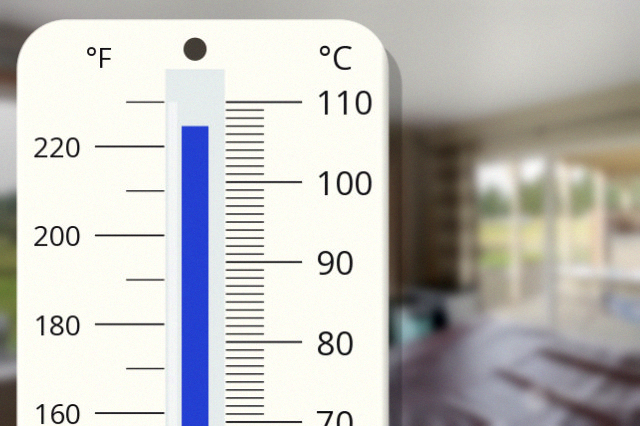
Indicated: {"value": 107, "unit": "°C"}
